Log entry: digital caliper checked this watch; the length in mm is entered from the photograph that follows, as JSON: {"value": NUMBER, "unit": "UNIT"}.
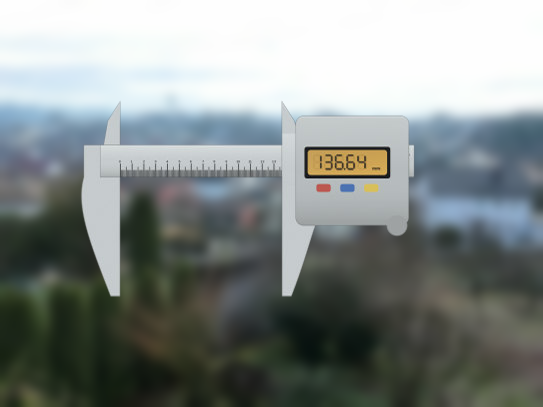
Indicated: {"value": 136.64, "unit": "mm"}
